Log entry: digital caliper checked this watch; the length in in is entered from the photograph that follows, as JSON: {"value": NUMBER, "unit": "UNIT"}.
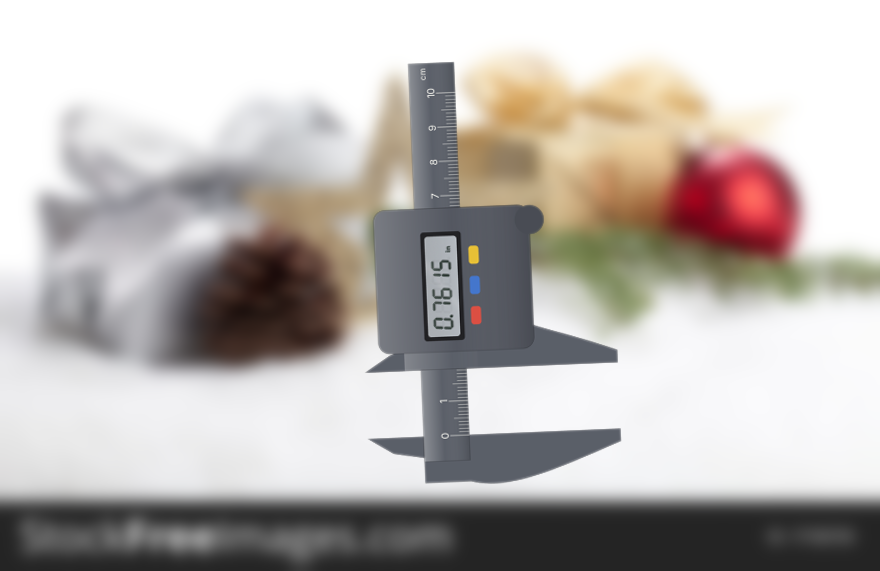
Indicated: {"value": 0.7615, "unit": "in"}
